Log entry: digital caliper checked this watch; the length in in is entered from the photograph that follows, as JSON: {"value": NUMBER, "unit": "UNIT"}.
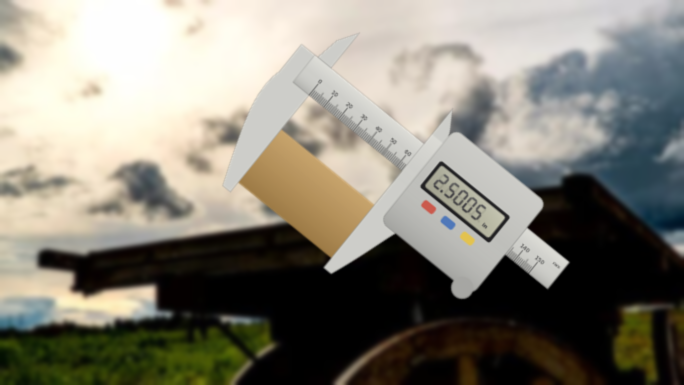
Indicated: {"value": 2.5005, "unit": "in"}
